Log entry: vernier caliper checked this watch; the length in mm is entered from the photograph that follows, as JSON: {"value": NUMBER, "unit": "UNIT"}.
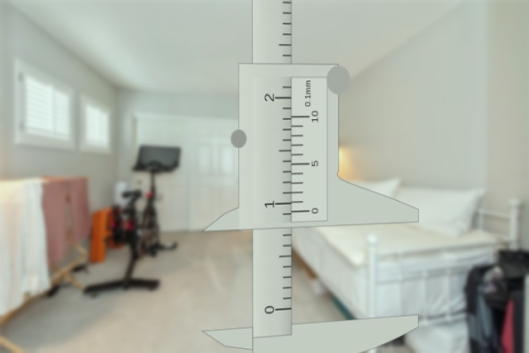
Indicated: {"value": 9.2, "unit": "mm"}
